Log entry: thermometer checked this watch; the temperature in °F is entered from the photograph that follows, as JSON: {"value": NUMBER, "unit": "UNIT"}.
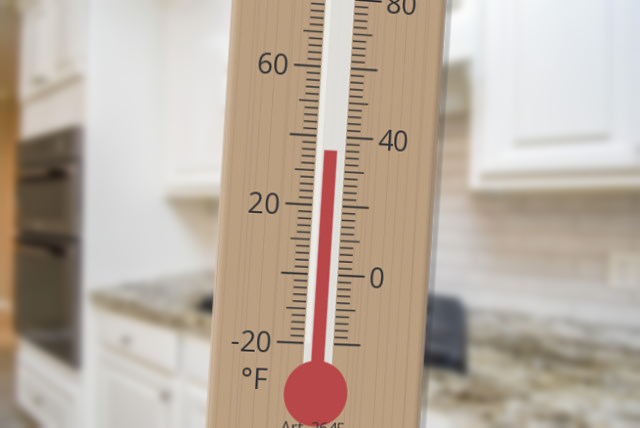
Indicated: {"value": 36, "unit": "°F"}
